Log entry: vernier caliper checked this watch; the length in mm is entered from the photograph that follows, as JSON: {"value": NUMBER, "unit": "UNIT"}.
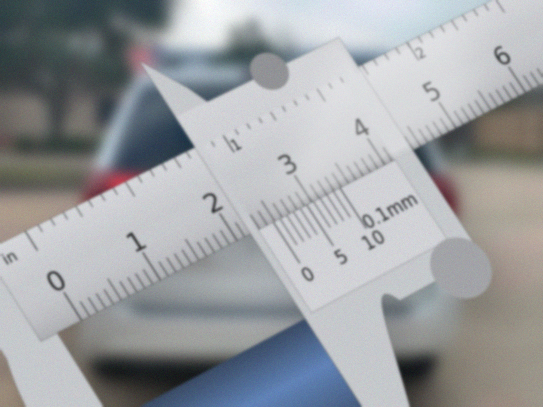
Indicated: {"value": 24.8, "unit": "mm"}
